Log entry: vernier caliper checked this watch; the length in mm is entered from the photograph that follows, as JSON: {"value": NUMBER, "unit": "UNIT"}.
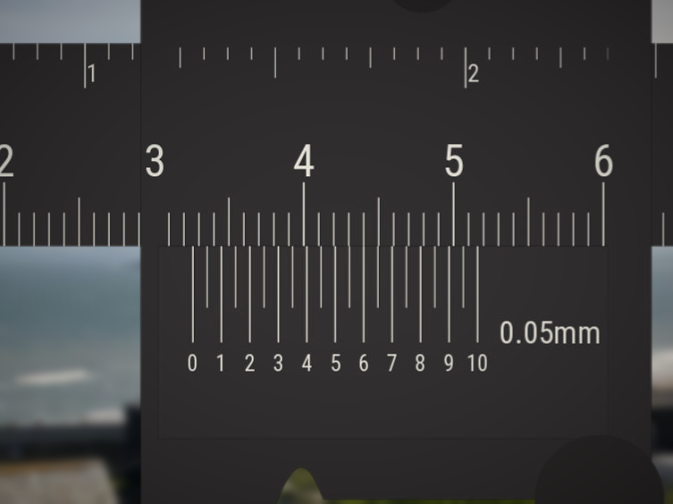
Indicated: {"value": 32.6, "unit": "mm"}
